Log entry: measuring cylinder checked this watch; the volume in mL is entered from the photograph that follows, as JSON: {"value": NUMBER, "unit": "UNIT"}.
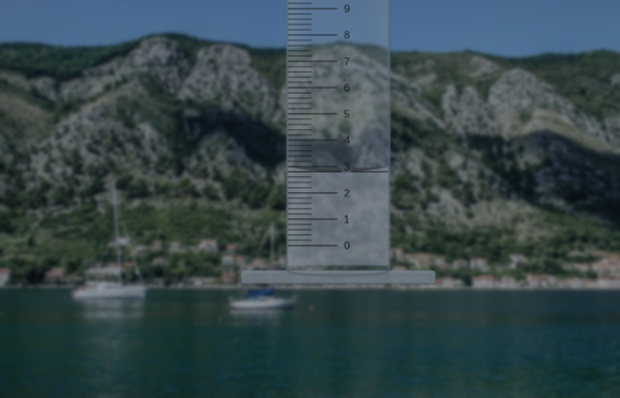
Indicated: {"value": 2.8, "unit": "mL"}
